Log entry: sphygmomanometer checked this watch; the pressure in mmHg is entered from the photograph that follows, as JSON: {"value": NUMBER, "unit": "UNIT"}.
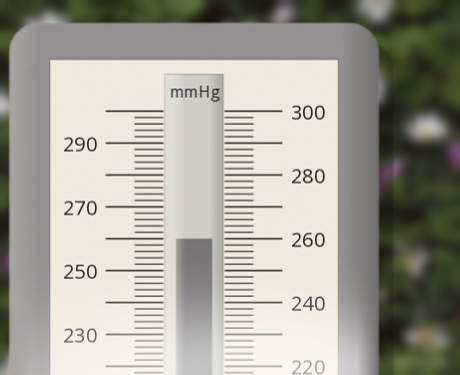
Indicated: {"value": 260, "unit": "mmHg"}
